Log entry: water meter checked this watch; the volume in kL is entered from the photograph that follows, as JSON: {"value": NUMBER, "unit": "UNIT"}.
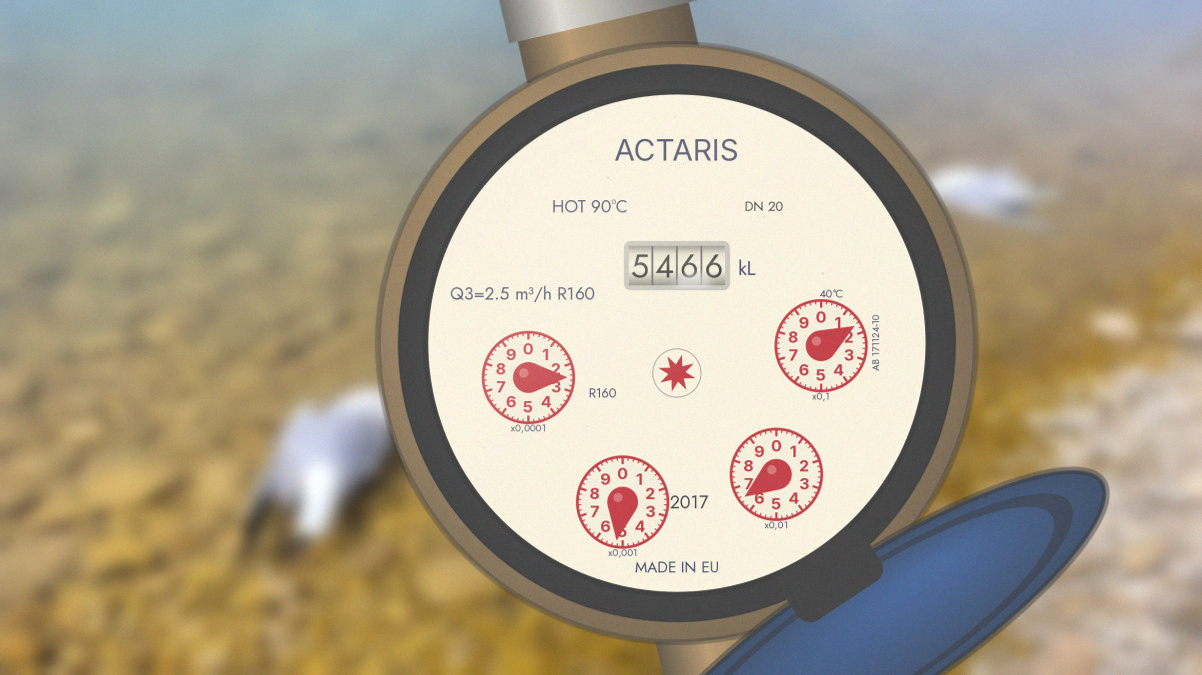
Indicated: {"value": 5466.1652, "unit": "kL"}
